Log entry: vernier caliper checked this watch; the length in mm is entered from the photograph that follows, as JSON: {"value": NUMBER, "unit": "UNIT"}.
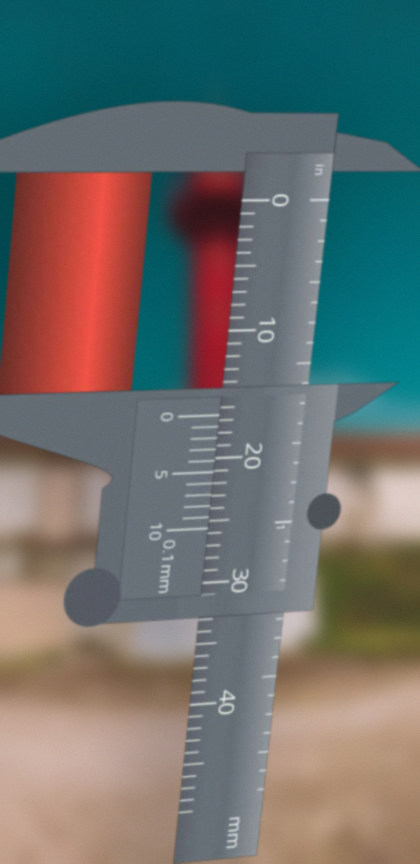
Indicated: {"value": 16.6, "unit": "mm"}
